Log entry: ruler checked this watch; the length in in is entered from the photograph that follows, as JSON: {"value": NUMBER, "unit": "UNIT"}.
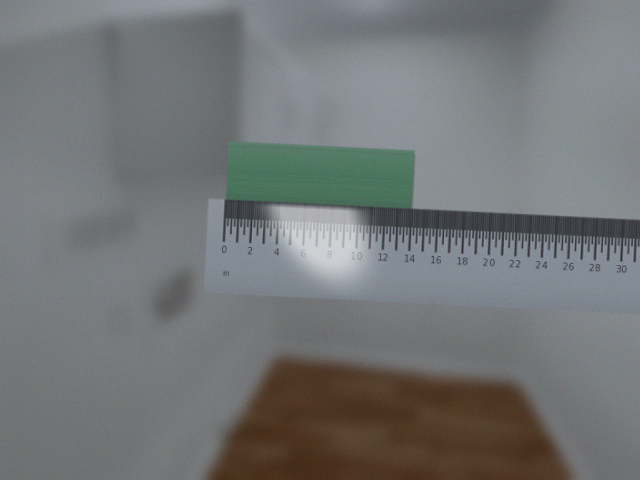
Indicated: {"value": 14, "unit": "in"}
